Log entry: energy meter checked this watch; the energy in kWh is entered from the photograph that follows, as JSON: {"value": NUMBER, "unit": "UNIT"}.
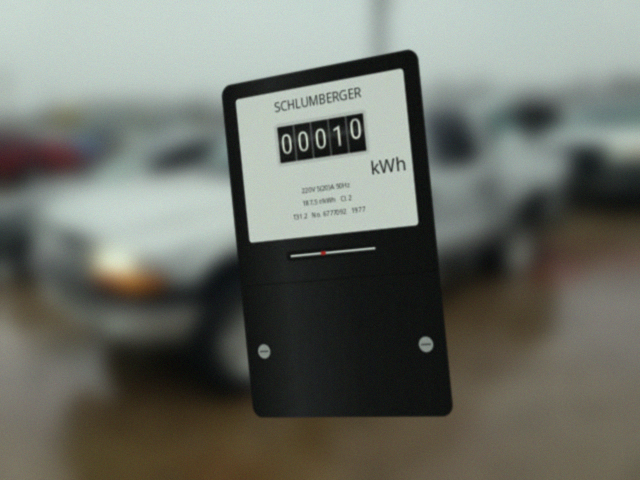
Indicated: {"value": 10, "unit": "kWh"}
